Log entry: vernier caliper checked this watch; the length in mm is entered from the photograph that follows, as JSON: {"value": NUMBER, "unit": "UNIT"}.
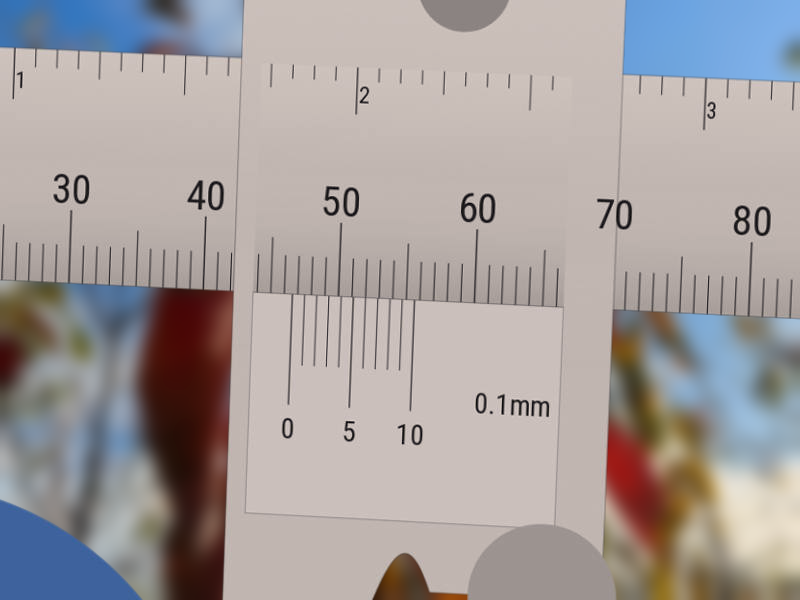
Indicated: {"value": 46.6, "unit": "mm"}
